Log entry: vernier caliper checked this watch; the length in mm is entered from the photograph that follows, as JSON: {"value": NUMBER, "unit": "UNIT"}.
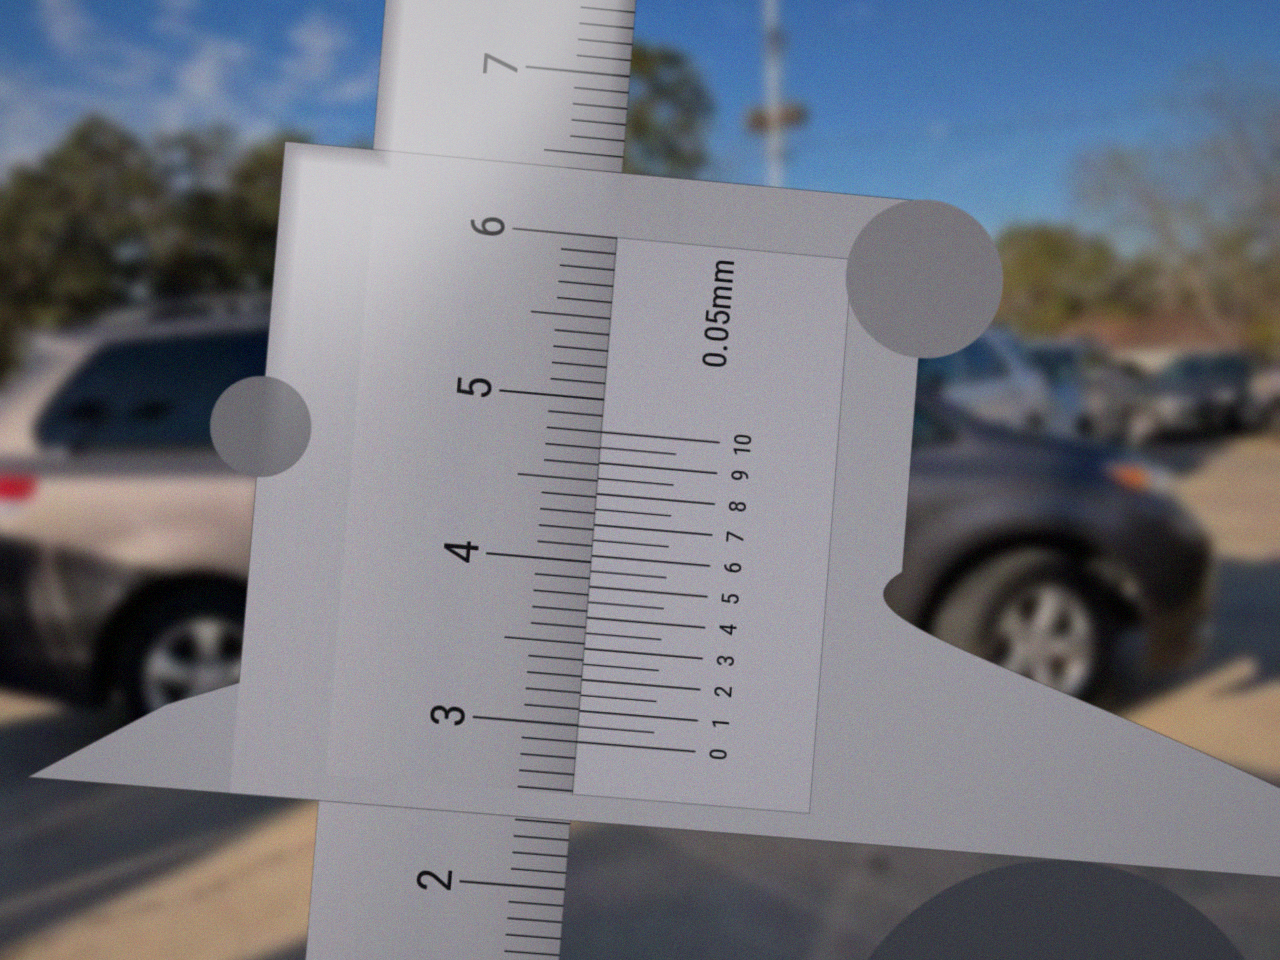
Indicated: {"value": 29.0, "unit": "mm"}
